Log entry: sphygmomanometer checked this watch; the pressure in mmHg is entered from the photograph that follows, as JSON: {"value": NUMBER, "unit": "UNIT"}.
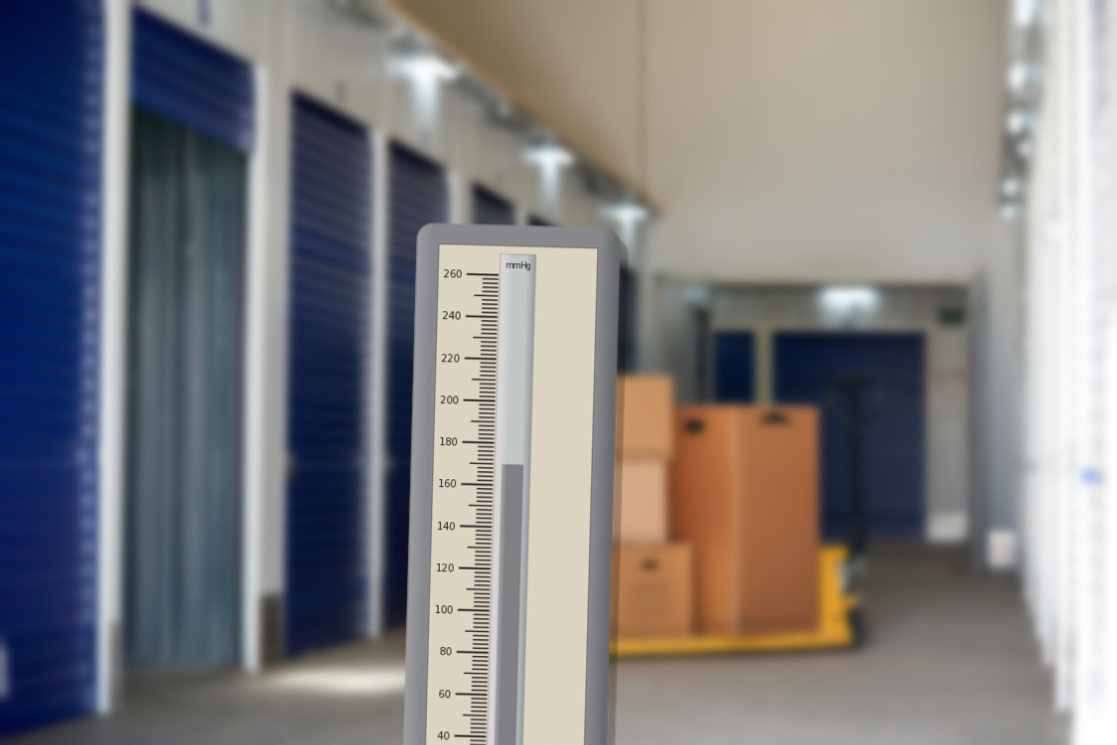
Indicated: {"value": 170, "unit": "mmHg"}
